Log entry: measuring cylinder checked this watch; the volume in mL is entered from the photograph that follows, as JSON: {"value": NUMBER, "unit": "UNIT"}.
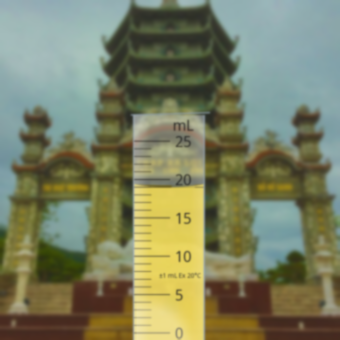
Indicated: {"value": 19, "unit": "mL"}
